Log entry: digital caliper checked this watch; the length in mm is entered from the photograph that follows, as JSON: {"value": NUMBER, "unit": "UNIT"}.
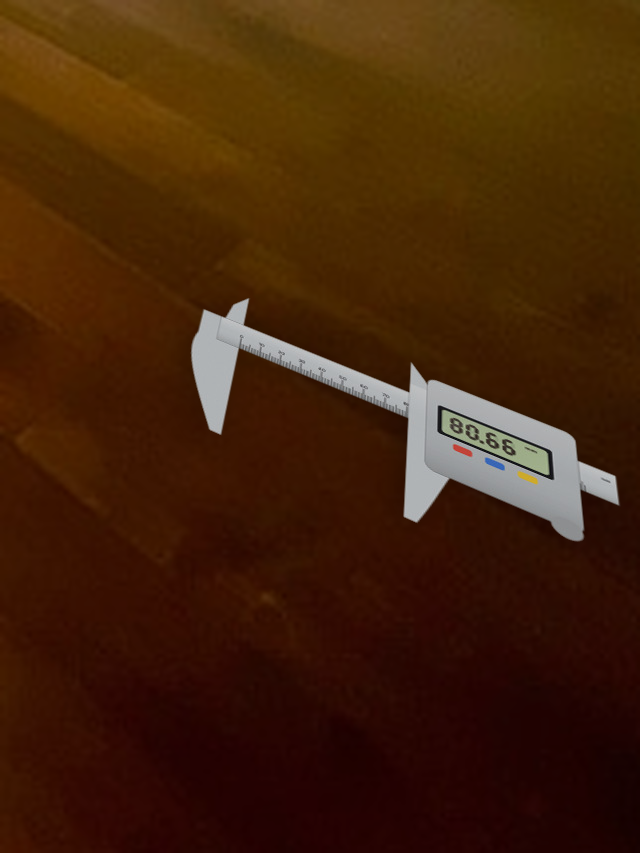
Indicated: {"value": 80.66, "unit": "mm"}
